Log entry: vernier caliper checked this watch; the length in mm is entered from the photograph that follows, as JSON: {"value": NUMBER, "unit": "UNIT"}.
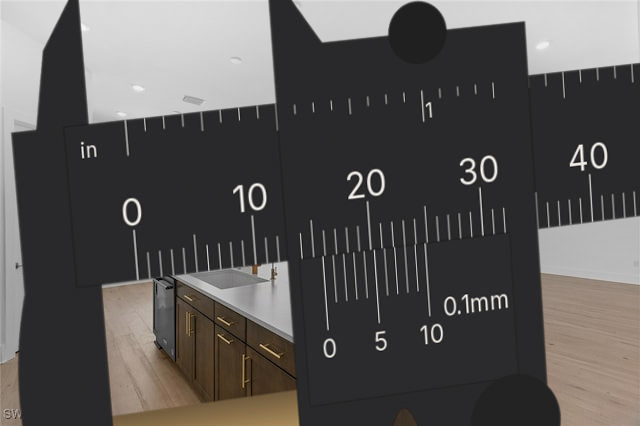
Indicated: {"value": 15.8, "unit": "mm"}
